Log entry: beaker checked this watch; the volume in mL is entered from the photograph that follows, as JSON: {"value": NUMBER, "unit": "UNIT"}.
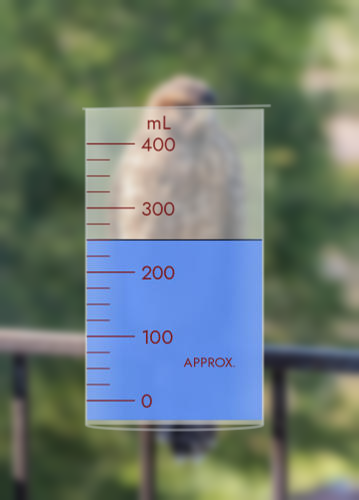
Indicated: {"value": 250, "unit": "mL"}
